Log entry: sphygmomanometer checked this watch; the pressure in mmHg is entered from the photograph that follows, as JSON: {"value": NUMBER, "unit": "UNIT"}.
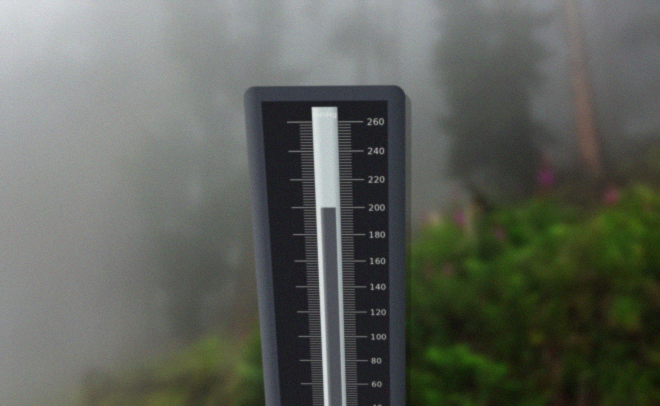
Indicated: {"value": 200, "unit": "mmHg"}
